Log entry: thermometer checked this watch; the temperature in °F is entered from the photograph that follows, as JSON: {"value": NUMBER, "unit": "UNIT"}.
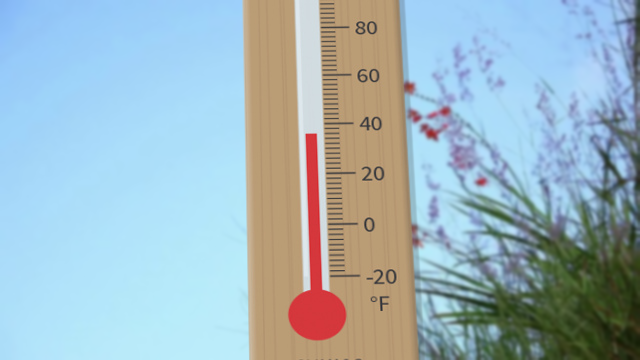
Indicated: {"value": 36, "unit": "°F"}
